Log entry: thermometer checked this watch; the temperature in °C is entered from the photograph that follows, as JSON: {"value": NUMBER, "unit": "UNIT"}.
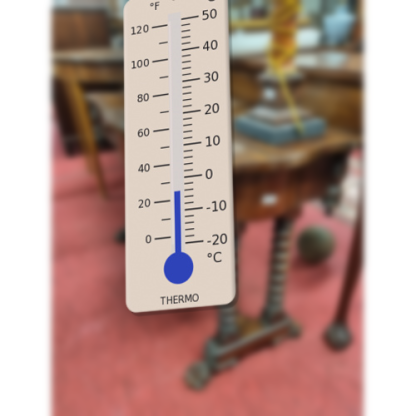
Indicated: {"value": -4, "unit": "°C"}
